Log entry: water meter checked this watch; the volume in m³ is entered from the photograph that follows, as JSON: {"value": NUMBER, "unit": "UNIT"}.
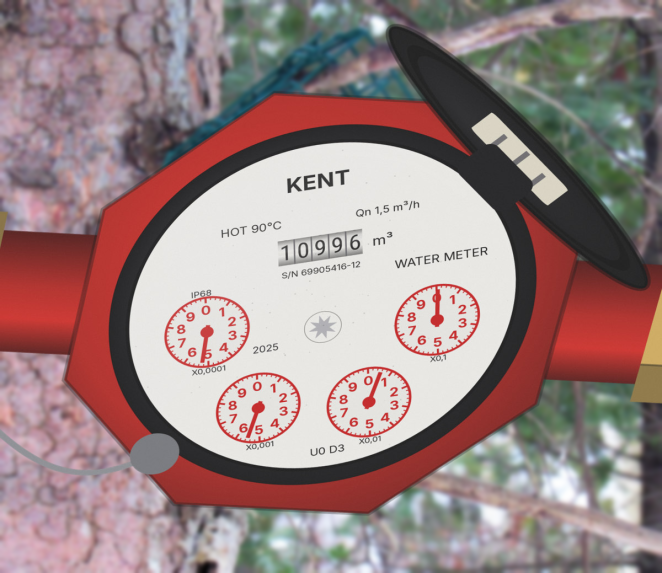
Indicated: {"value": 10996.0055, "unit": "m³"}
